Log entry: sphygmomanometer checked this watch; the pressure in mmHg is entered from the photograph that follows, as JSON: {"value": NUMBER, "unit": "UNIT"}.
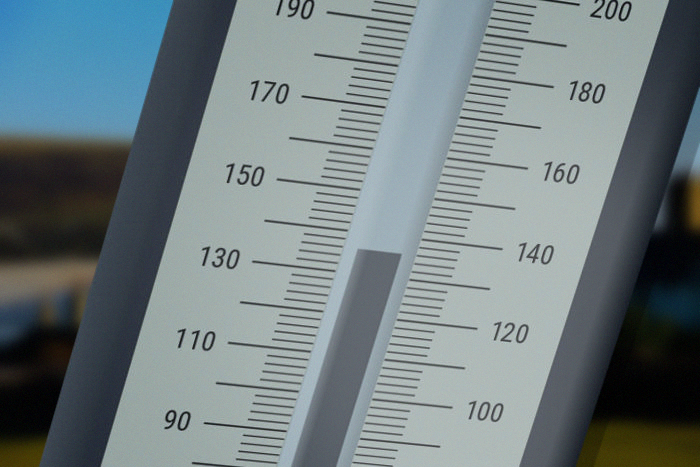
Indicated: {"value": 136, "unit": "mmHg"}
